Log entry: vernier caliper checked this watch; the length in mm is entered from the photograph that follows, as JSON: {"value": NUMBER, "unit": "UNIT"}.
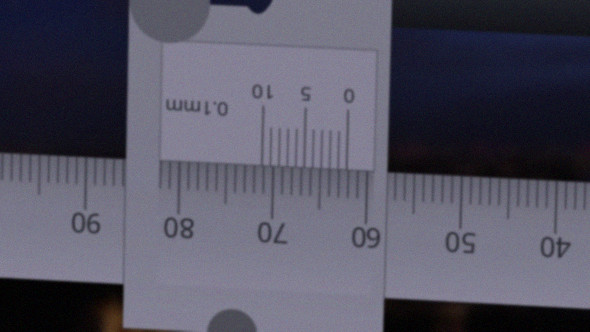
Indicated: {"value": 62.2, "unit": "mm"}
